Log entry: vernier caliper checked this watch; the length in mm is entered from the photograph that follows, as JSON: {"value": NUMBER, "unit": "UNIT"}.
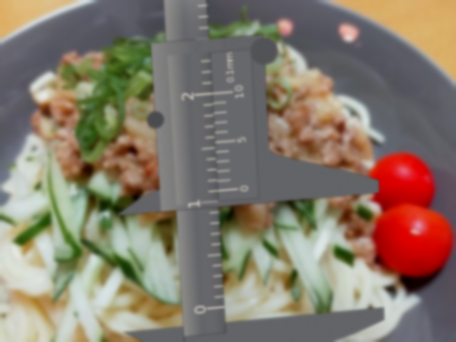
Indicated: {"value": 11.0, "unit": "mm"}
